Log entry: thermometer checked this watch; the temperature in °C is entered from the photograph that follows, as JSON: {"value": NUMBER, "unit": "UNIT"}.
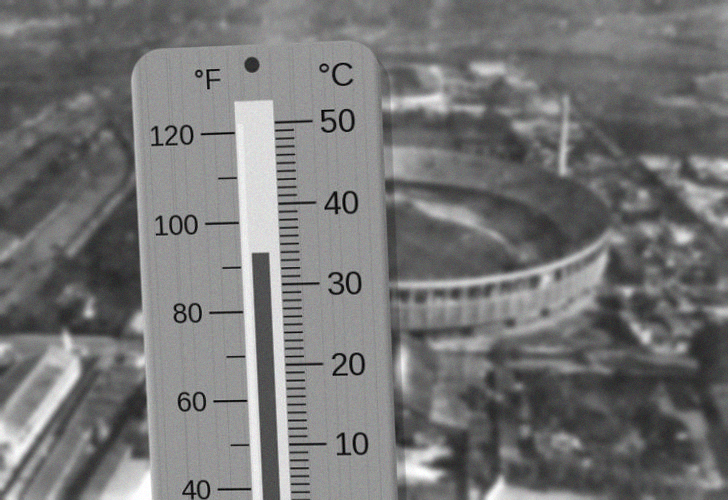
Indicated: {"value": 34, "unit": "°C"}
